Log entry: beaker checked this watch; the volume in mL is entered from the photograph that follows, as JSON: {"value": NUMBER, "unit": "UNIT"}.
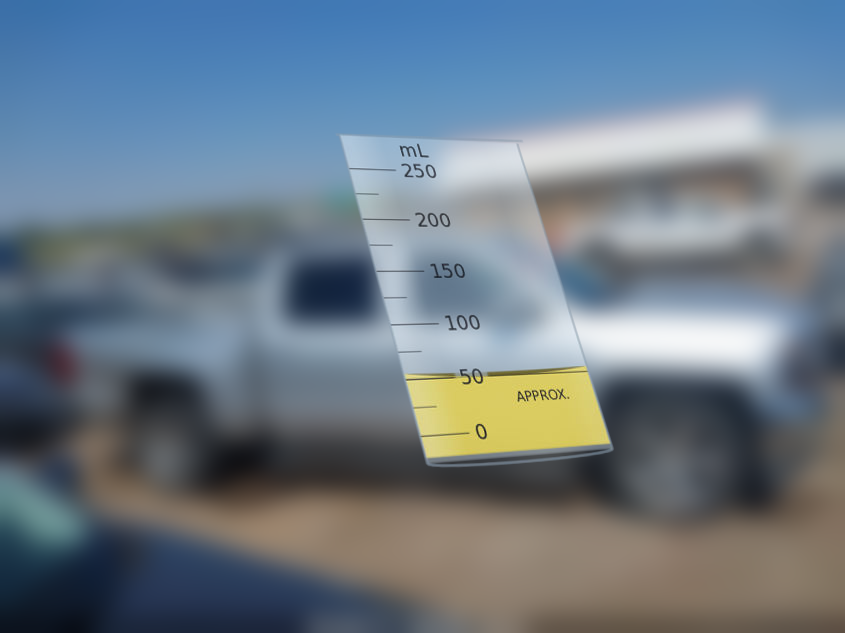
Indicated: {"value": 50, "unit": "mL"}
